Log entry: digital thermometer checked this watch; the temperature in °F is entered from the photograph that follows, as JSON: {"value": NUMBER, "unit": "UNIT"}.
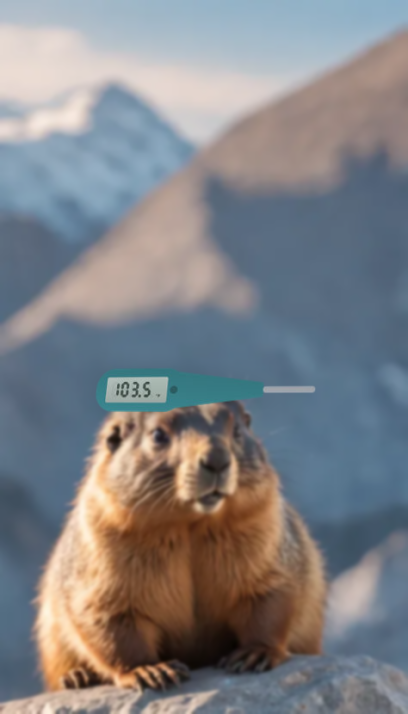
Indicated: {"value": 103.5, "unit": "°F"}
